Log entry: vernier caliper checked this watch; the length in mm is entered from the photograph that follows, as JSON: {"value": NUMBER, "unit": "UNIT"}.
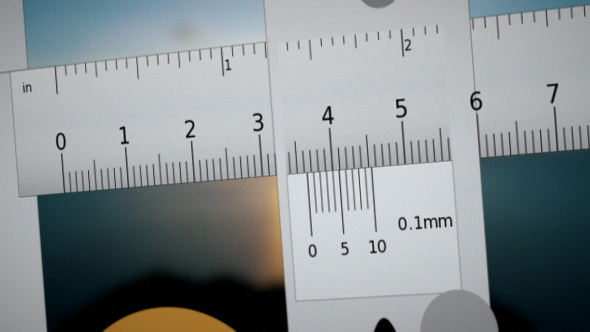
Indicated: {"value": 36.4, "unit": "mm"}
